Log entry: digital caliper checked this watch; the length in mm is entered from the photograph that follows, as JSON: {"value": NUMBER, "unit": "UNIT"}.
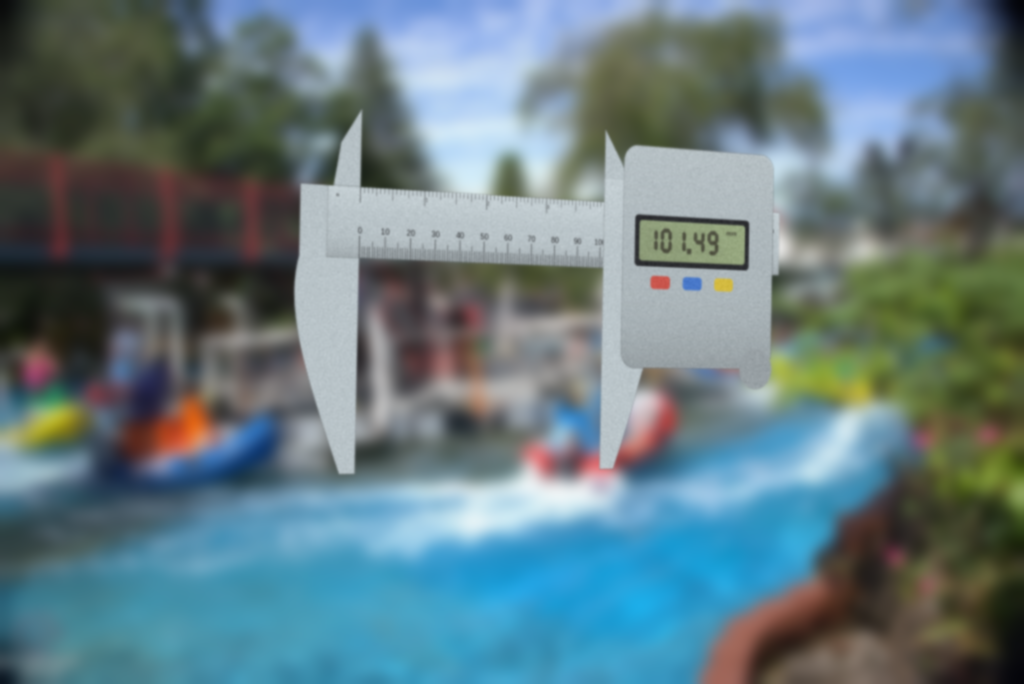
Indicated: {"value": 101.49, "unit": "mm"}
